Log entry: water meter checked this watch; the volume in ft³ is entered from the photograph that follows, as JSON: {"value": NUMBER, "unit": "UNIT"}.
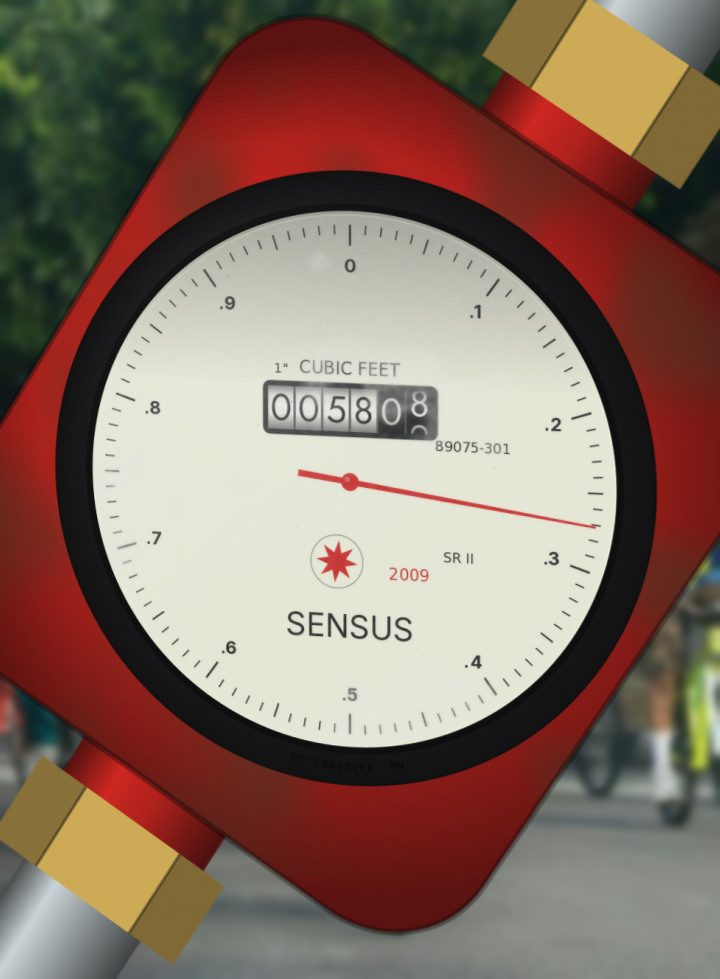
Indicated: {"value": 5808.27, "unit": "ft³"}
